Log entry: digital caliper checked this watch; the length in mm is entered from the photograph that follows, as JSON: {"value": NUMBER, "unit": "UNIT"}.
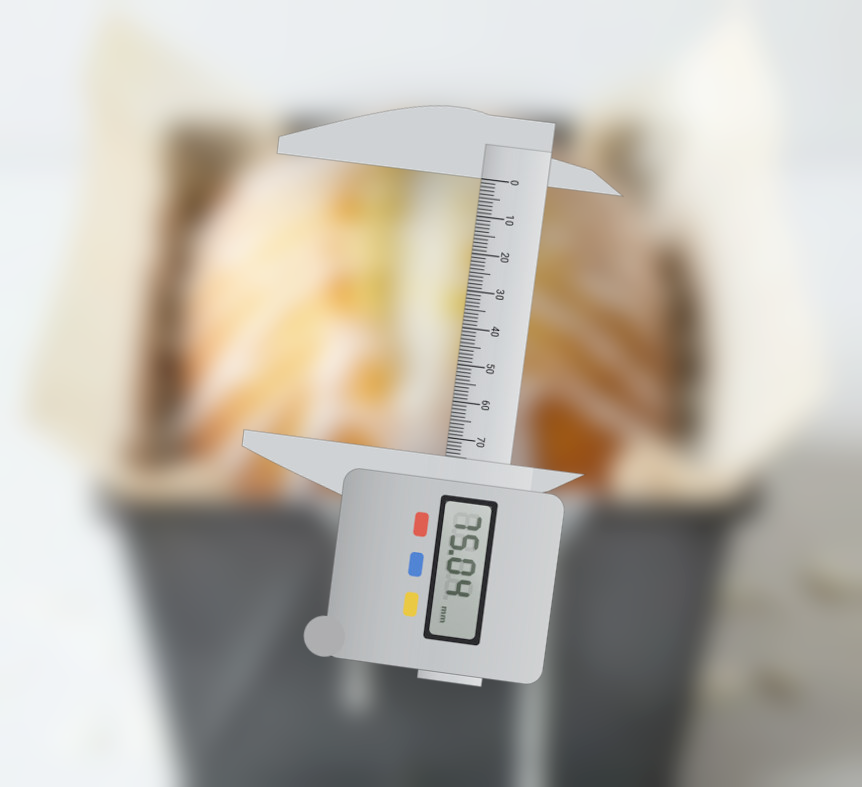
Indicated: {"value": 75.04, "unit": "mm"}
